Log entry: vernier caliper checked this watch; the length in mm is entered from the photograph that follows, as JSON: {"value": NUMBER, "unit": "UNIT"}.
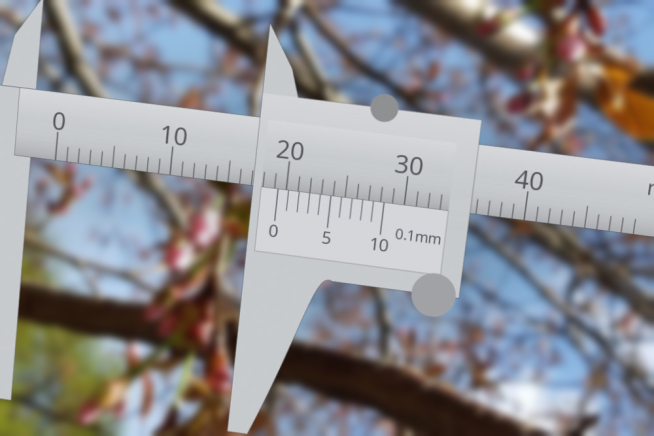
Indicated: {"value": 19.3, "unit": "mm"}
